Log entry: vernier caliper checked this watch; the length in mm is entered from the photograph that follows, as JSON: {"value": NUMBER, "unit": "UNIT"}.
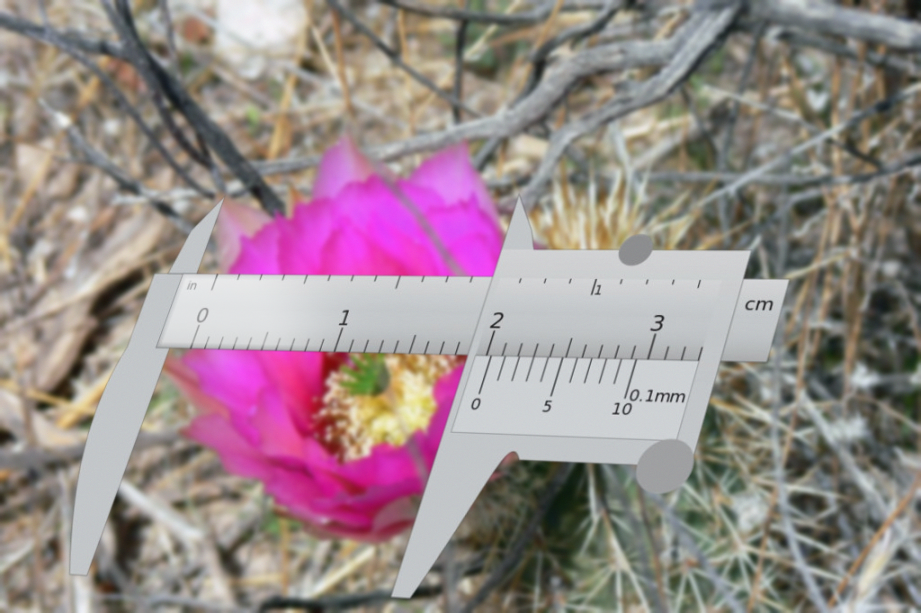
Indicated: {"value": 20.3, "unit": "mm"}
